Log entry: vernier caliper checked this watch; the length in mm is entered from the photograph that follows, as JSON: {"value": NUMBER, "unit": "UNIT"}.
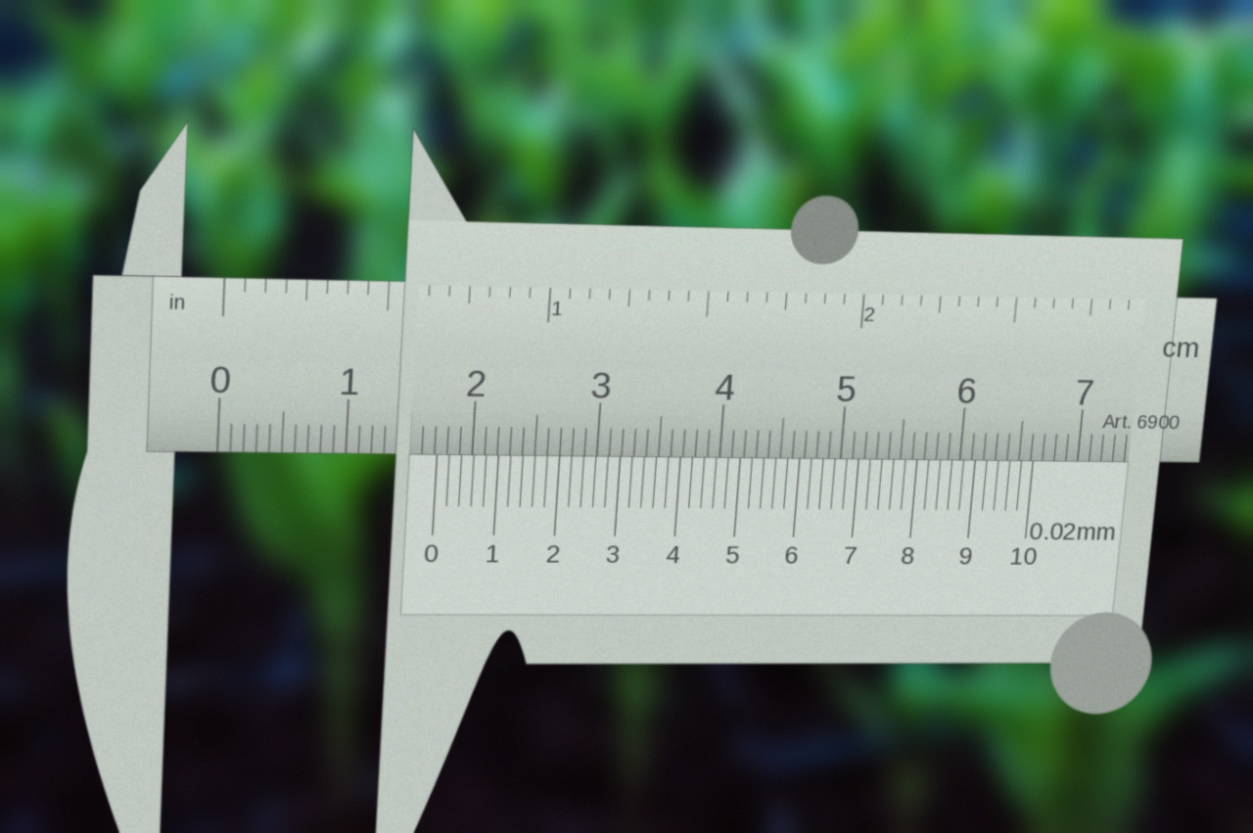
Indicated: {"value": 17.2, "unit": "mm"}
